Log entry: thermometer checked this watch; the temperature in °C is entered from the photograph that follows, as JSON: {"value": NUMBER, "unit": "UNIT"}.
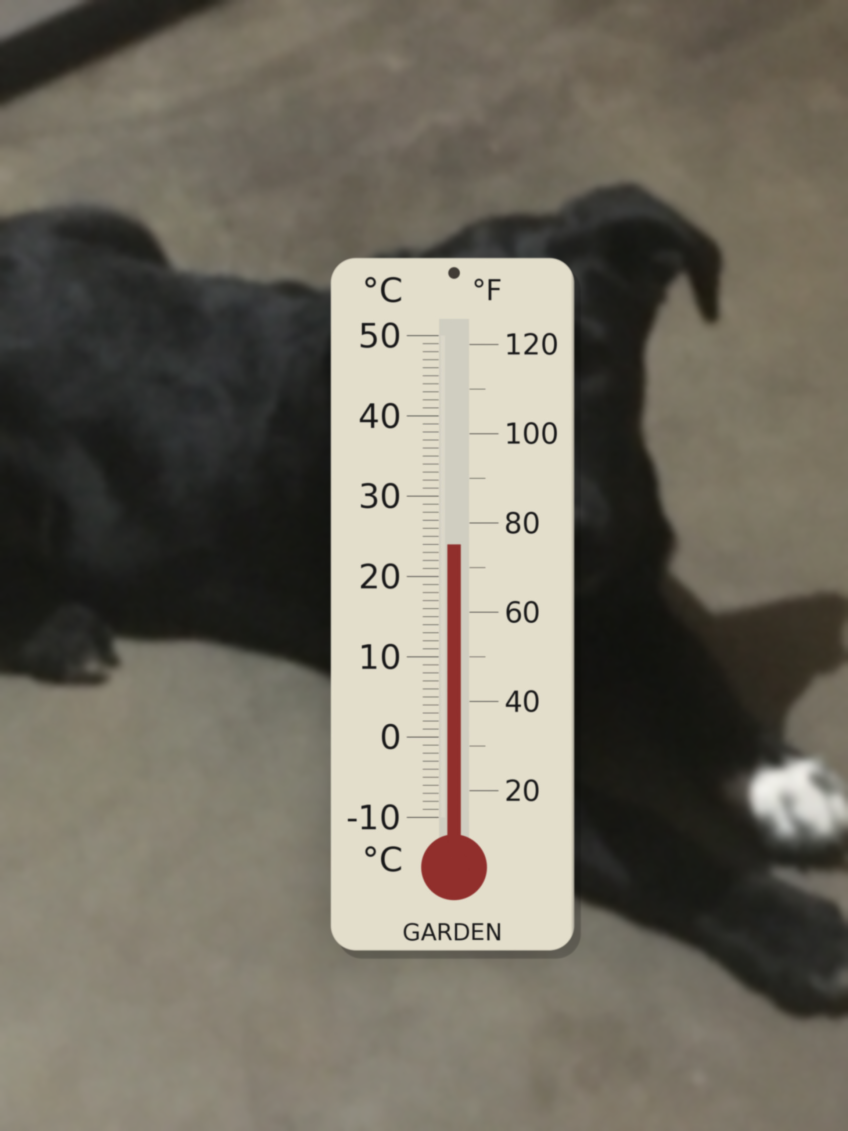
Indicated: {"value": 24, "unit": "°C"}
